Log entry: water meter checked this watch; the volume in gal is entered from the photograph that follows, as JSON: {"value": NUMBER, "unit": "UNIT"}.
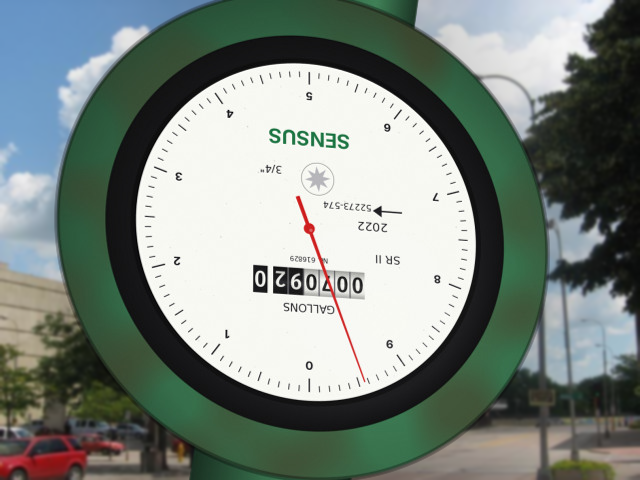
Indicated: {"value": 70919.4, "unit": "gal"}
